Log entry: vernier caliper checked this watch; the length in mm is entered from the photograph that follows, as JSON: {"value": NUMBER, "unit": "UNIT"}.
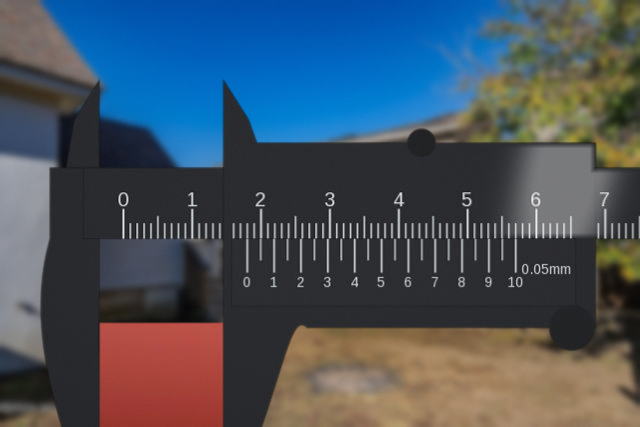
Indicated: {"value": 18.0, "unit": "mm"}
